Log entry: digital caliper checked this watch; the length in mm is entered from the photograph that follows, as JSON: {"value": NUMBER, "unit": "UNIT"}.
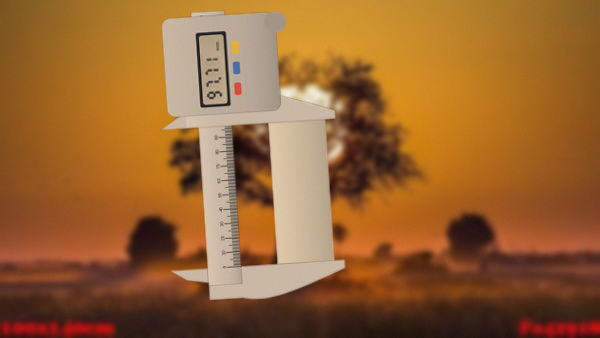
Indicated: {"value": 97.71, "unit": "mm"}
